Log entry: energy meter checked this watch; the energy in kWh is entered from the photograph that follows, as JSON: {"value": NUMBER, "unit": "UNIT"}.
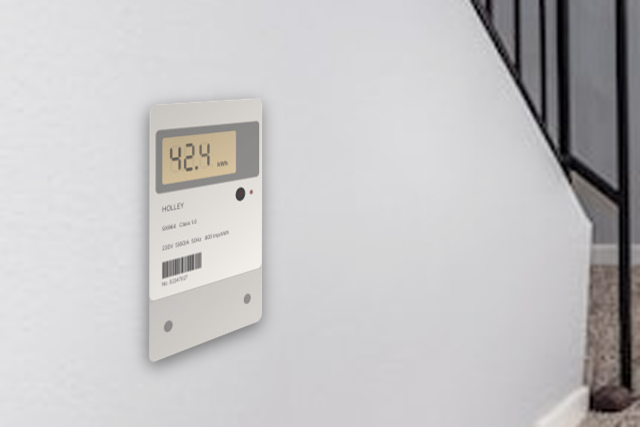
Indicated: {"value": 42.4, "unit": "kWh"}
